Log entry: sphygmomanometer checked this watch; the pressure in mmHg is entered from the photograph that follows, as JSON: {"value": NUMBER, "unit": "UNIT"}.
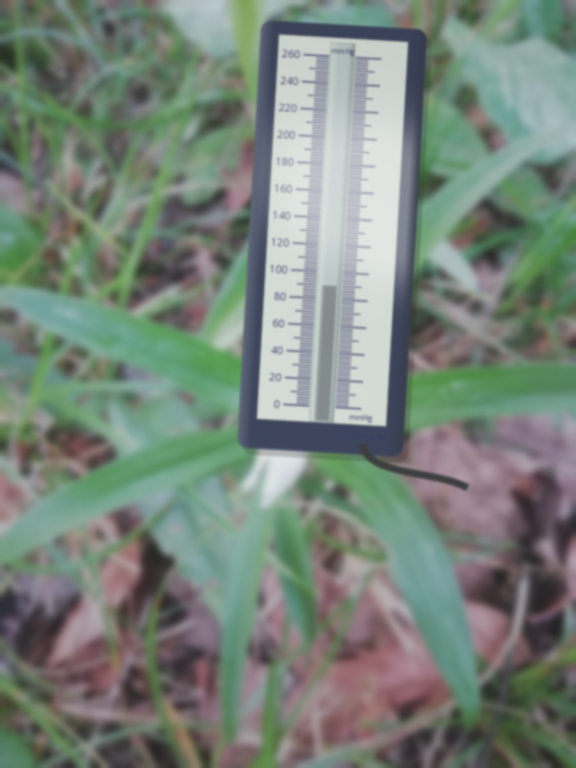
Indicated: {"value": 90, "unit": "mmHg"}
